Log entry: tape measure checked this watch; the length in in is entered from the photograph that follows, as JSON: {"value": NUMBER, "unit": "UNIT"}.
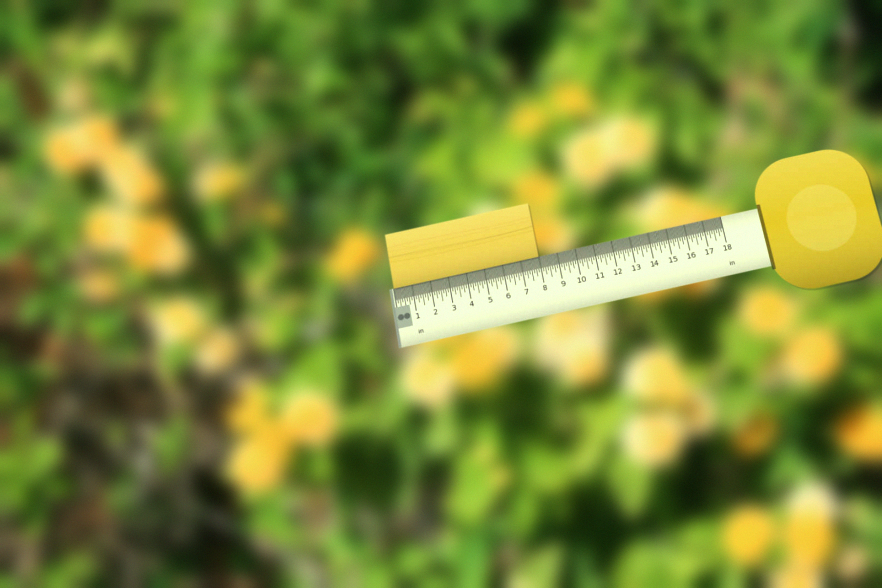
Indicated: {"value": 8, "unit": "in"}
